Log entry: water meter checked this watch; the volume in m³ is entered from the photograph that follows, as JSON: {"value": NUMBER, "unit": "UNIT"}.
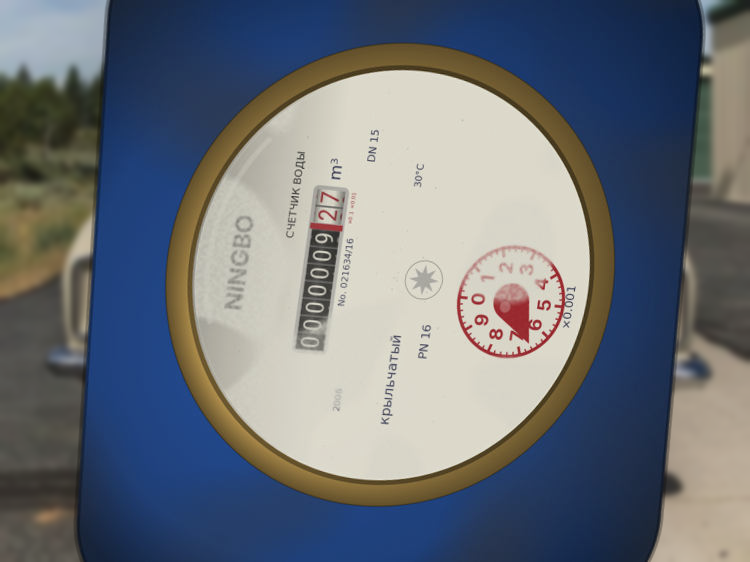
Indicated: {"value": 9.276, "unit": "m³"}
